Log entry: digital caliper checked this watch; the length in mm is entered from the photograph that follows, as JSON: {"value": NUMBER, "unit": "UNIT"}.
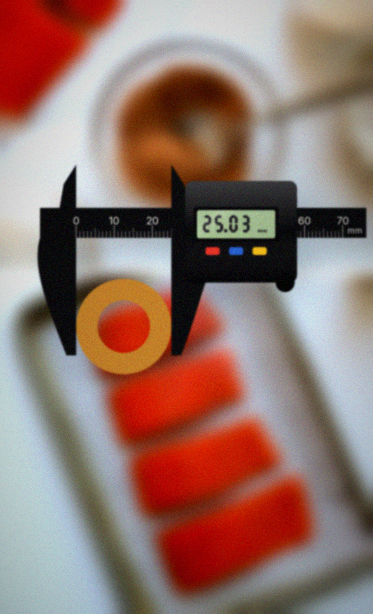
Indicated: {"value": 25.03, "unit": "mm"}
